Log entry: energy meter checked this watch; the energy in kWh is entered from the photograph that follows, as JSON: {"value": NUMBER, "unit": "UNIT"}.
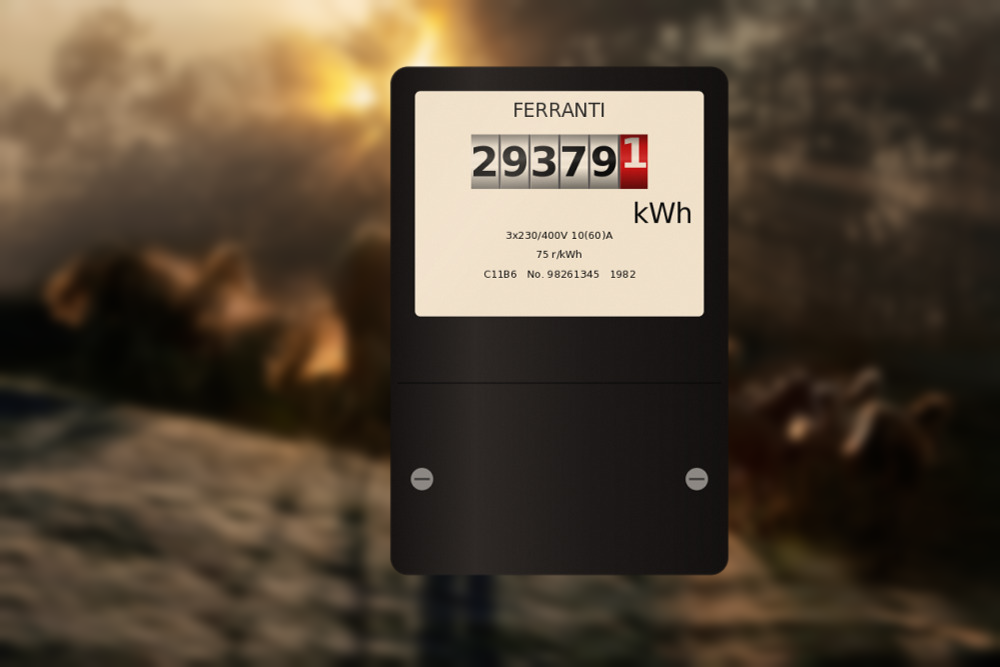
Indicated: {"value": 29379.1, "unit": "kWh"}
